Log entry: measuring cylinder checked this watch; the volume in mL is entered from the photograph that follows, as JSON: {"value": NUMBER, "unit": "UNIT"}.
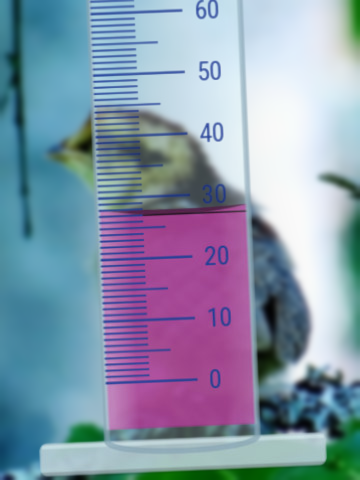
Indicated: {"value": 27, "unit": "mL"}
